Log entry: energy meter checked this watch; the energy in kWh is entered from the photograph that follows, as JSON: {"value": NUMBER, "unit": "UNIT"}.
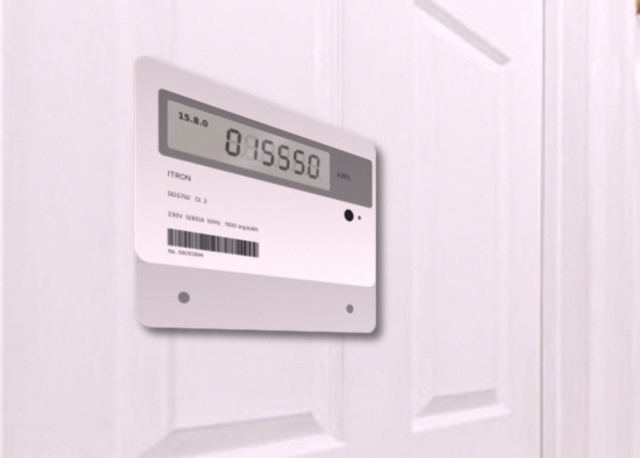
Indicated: {"value": 15550, "unit": "kWh"}
